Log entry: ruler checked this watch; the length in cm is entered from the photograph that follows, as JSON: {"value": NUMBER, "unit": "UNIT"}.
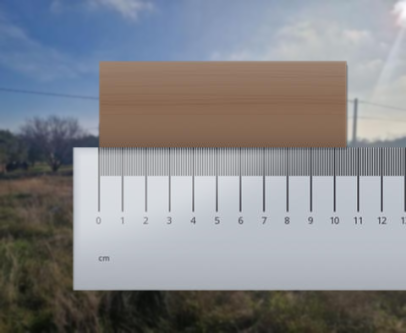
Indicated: {"value": 10.5, "unit": "cm"}
